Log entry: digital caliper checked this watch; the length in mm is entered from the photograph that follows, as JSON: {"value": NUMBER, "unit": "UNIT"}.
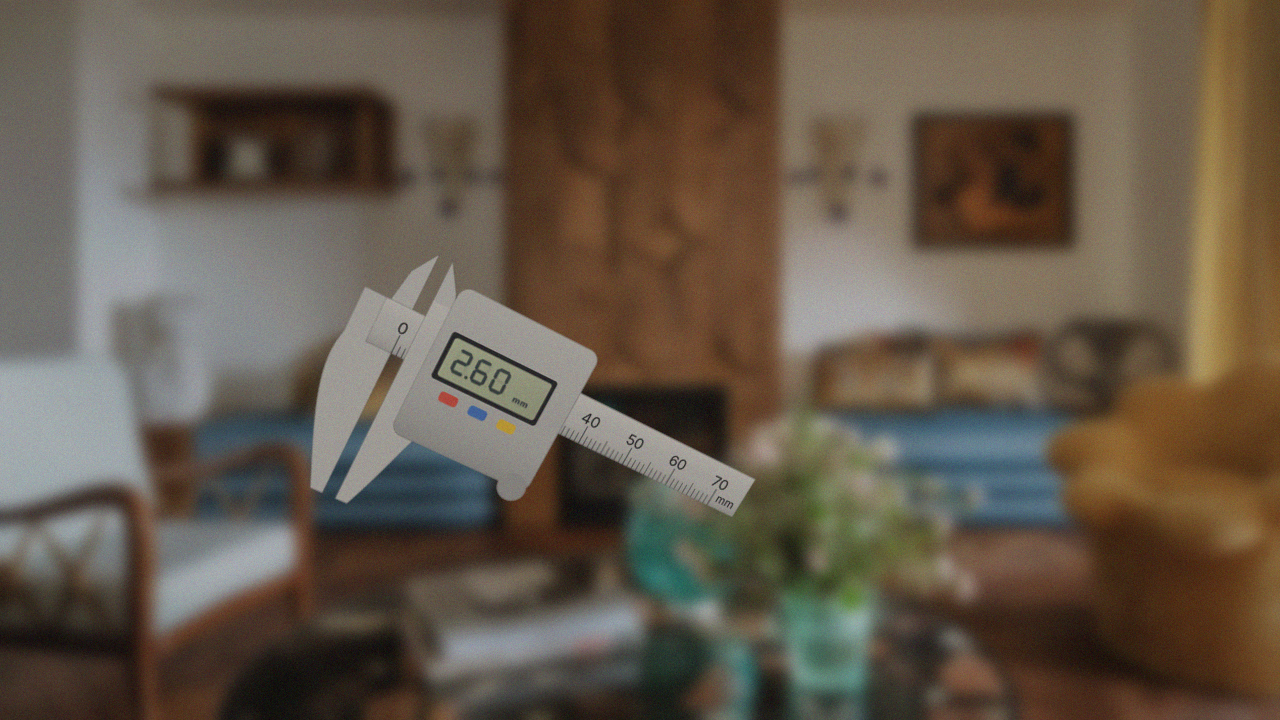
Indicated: {"value": 2.60, "unit": "mm"}
